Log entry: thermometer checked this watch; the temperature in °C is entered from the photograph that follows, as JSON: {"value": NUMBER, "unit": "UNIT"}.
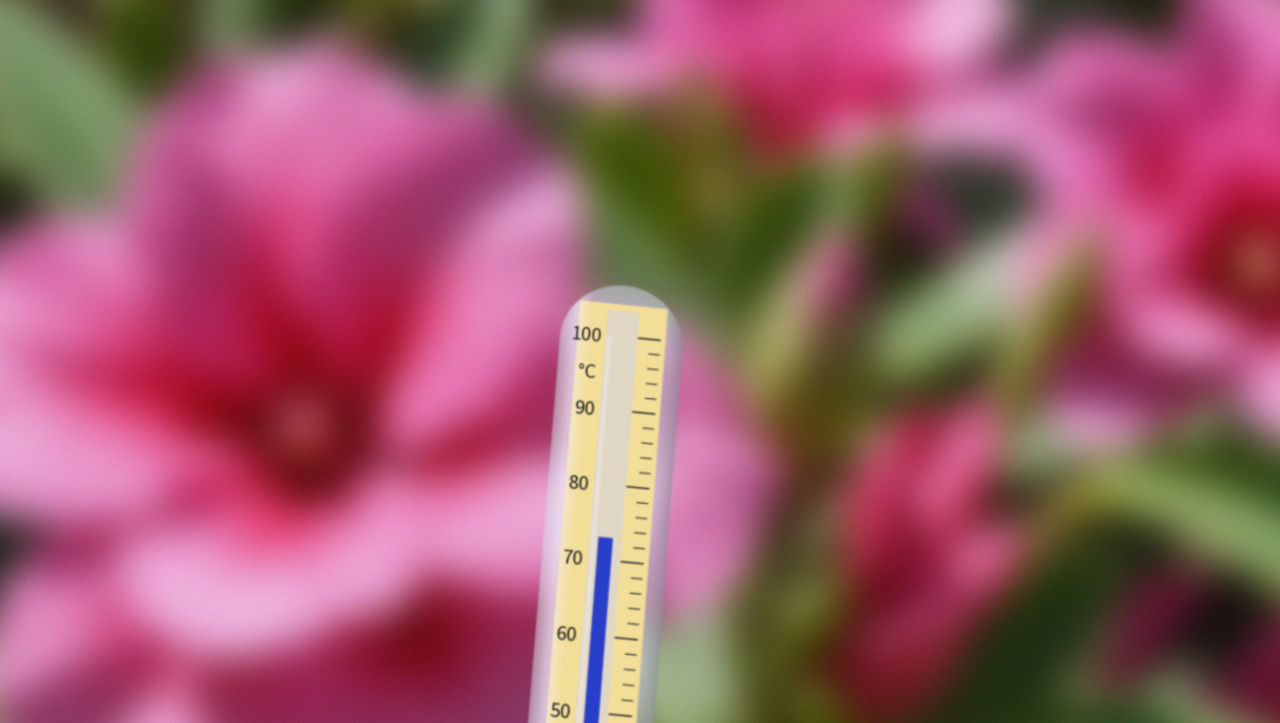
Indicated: {"value": 73, "unit": "°C"}
